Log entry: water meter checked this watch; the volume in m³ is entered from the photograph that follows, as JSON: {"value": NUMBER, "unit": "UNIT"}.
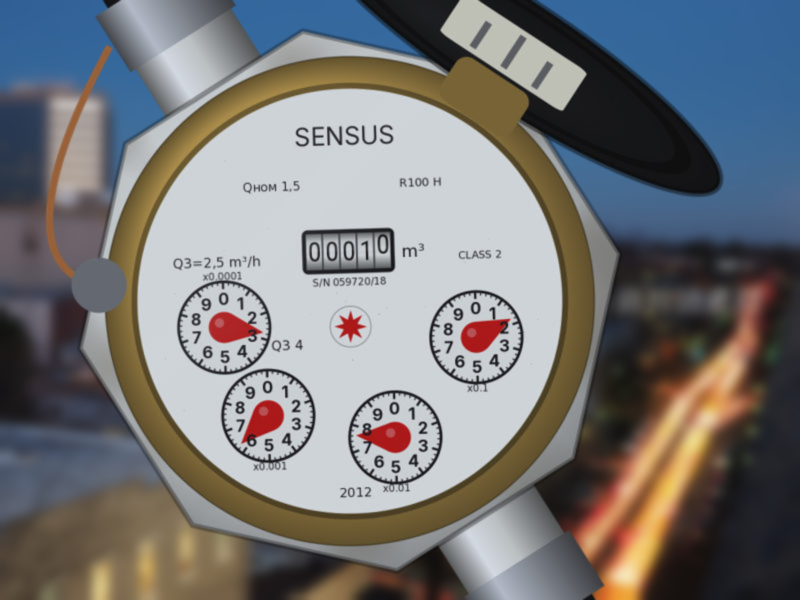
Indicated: {"value": 10.1762, "unit": "m³"}
